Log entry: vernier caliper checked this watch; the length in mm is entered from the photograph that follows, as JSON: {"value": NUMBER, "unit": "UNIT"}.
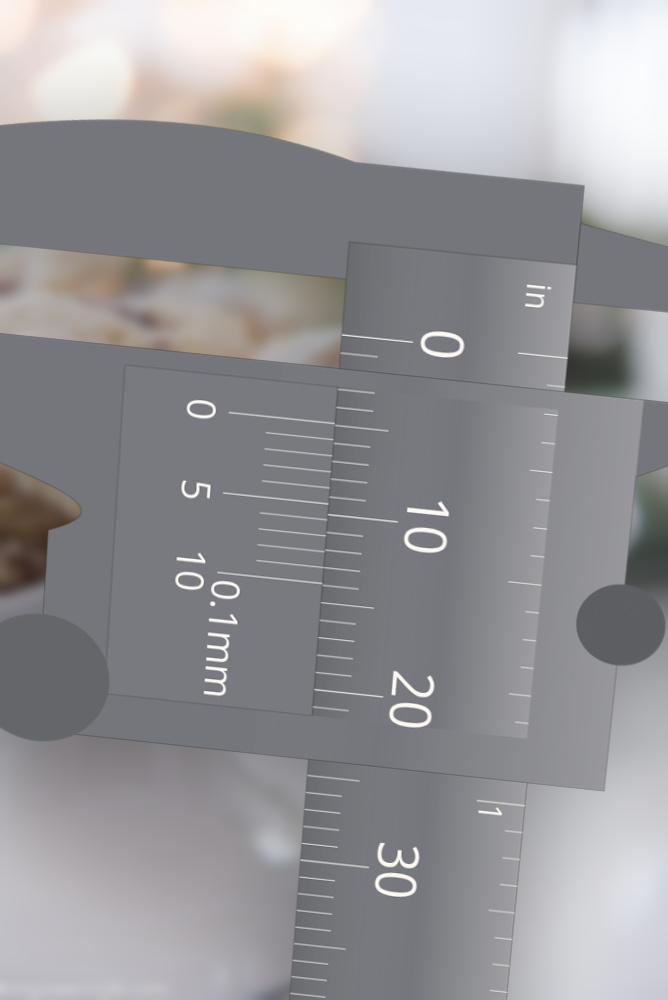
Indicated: {"value": 4.9, "unit": "mm"}
